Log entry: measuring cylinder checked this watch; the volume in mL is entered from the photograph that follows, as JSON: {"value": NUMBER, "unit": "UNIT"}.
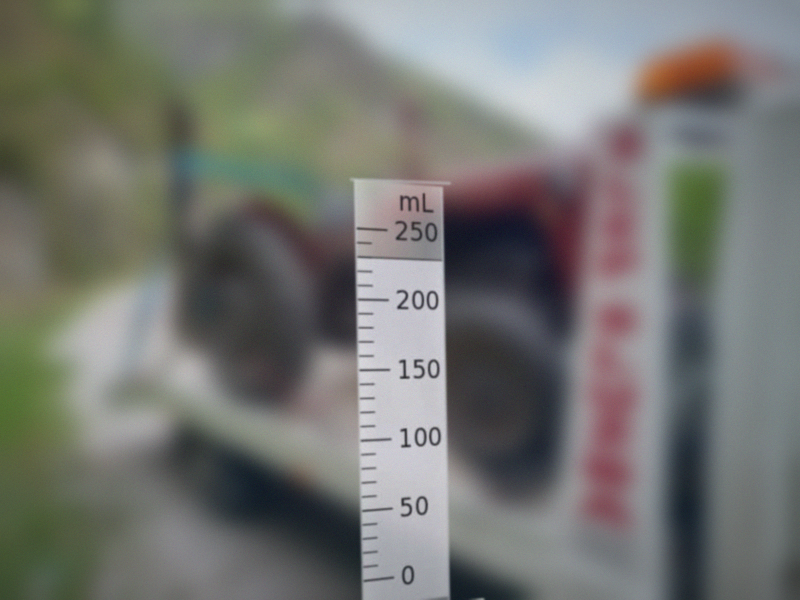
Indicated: {"value": 230, "unit": "mL"}
